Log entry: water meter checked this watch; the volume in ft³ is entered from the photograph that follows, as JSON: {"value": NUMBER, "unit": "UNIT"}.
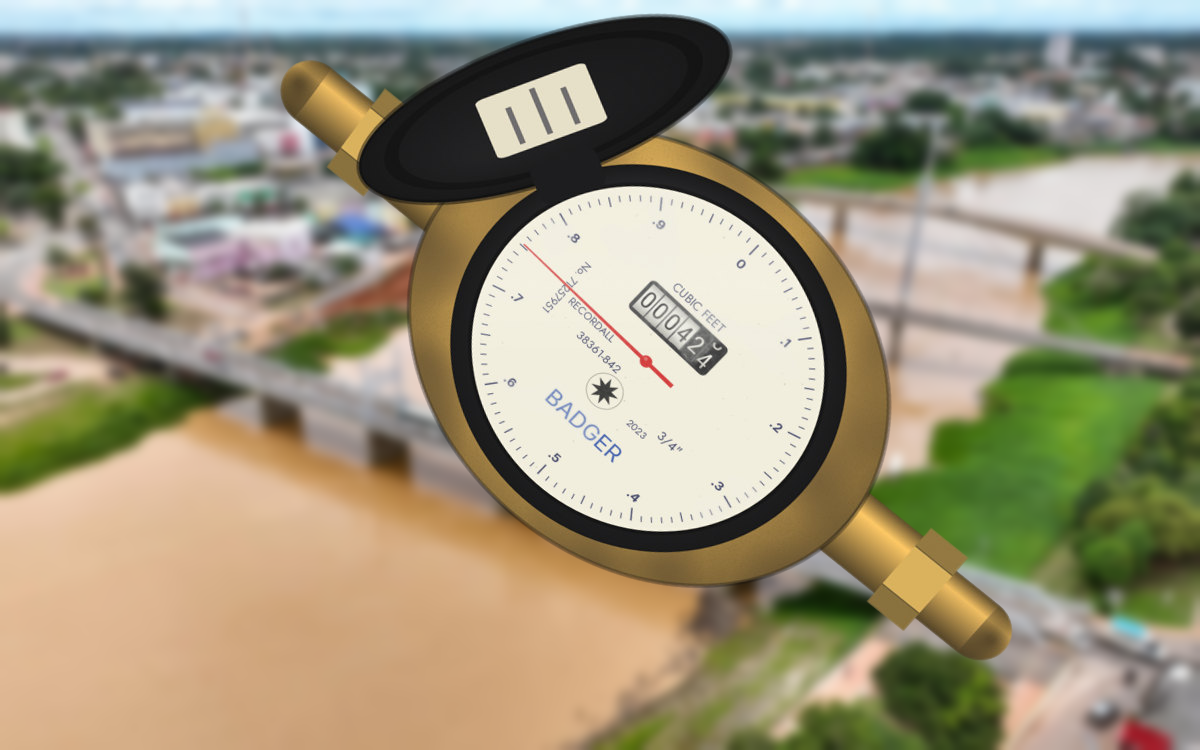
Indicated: {"value": 423.75, "unit": "ft³"}
